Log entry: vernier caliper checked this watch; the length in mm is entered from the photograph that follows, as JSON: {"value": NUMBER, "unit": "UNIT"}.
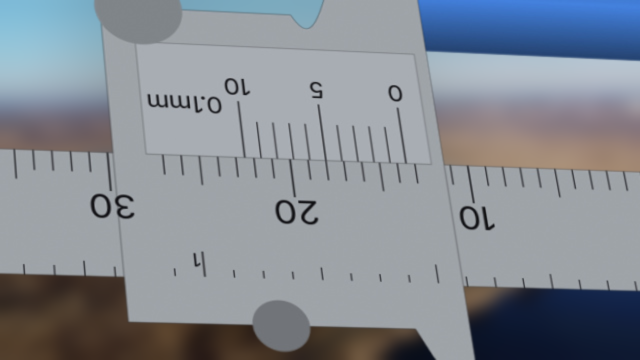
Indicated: {"value": 13.5, "unit": "mm"}
